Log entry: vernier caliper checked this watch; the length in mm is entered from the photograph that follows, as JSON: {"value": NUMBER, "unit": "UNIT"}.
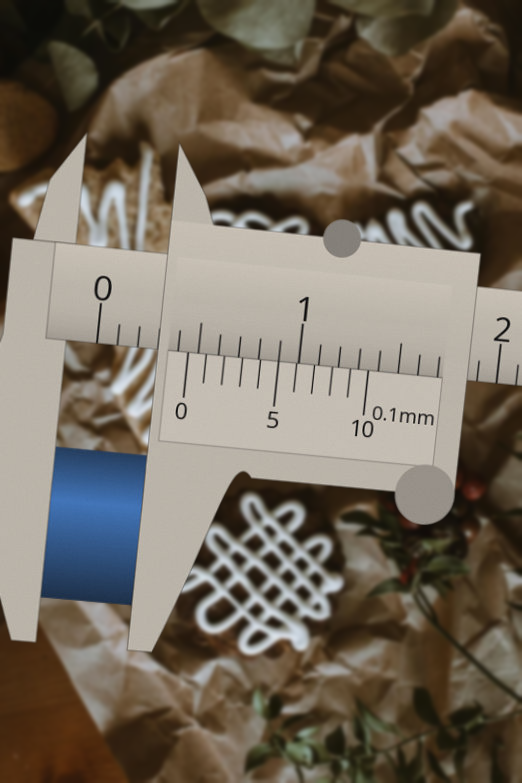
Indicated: {"value": 4.5, "unit": "mm"}
